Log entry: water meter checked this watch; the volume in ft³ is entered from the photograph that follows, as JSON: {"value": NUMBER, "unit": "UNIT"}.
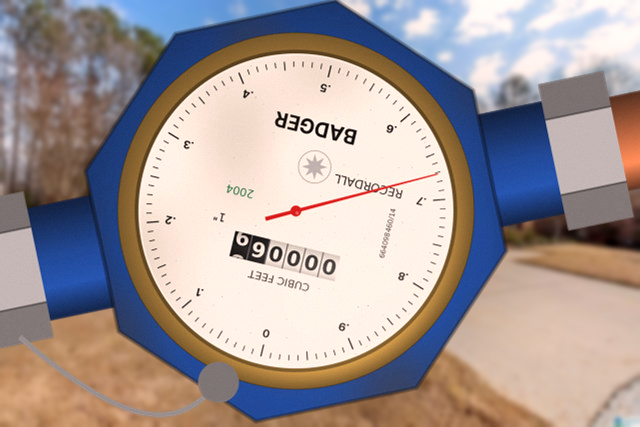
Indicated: {"value": 68.67, "unit": "ft³"}
